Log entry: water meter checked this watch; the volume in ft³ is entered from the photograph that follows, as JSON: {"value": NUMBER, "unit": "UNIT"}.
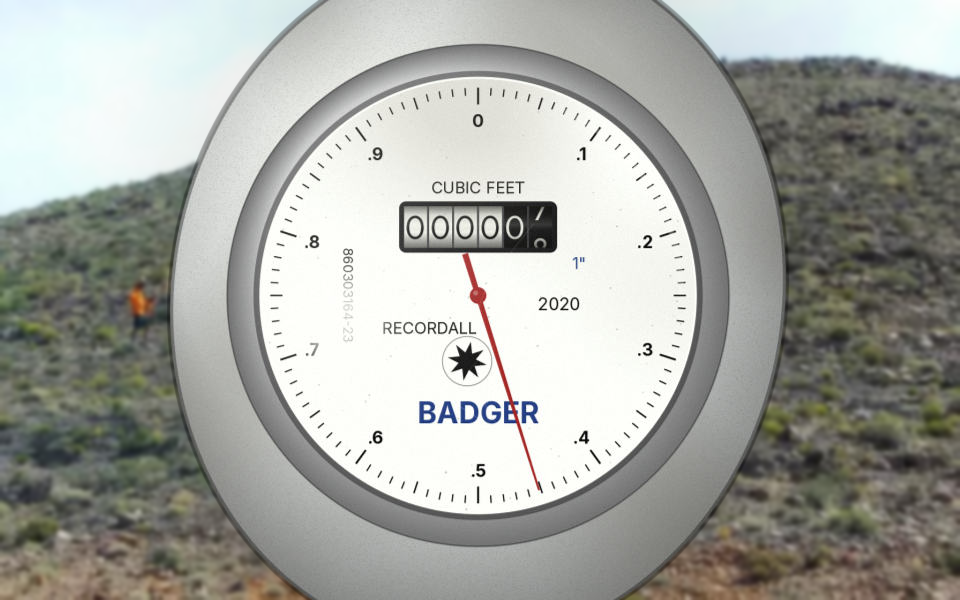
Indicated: {"value": 7.45, "unit": "ft³"}
